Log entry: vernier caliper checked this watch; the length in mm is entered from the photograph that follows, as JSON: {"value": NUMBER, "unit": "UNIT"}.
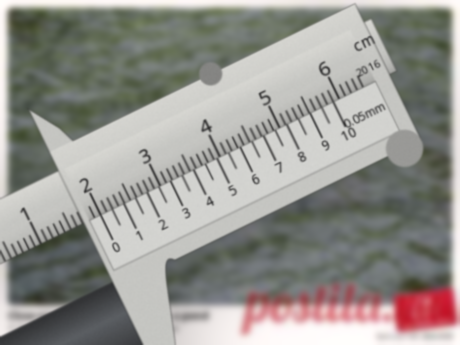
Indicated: {"value": 20.0, "unit": "mm"}
